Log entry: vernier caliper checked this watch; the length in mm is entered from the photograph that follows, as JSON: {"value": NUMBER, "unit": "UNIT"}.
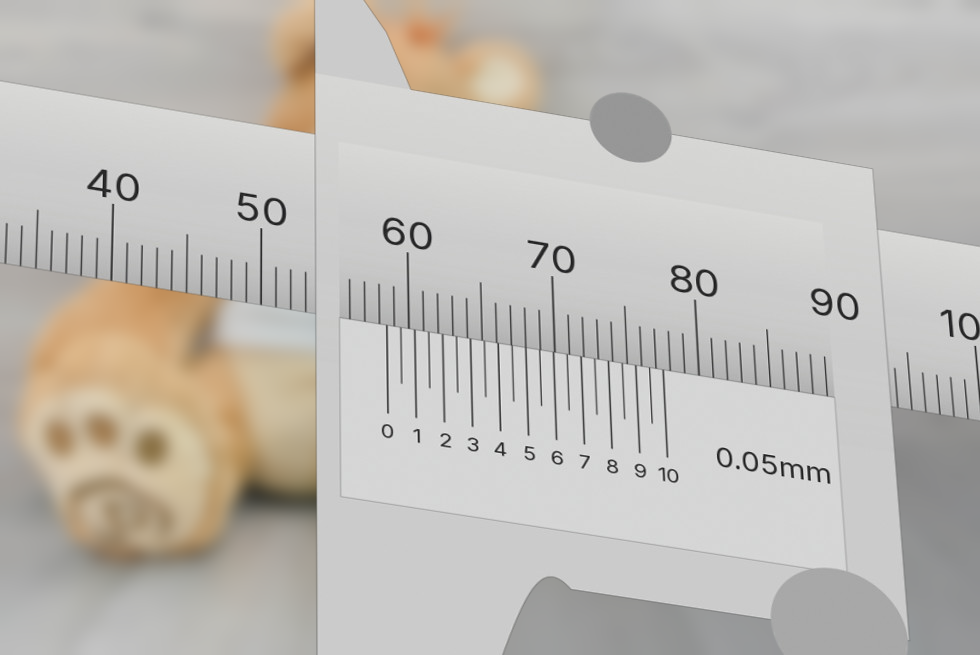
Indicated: {"value": 58.5, "unit": "mm"}
